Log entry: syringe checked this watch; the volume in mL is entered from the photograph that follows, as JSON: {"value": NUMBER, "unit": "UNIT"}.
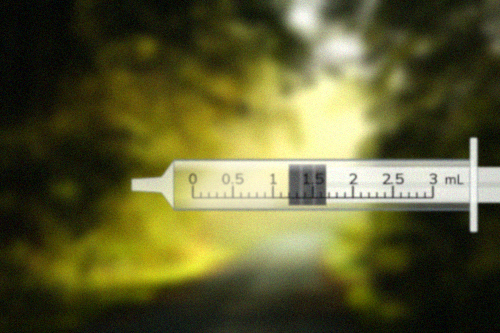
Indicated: {"value": 1.2, "unit": "mL"}
